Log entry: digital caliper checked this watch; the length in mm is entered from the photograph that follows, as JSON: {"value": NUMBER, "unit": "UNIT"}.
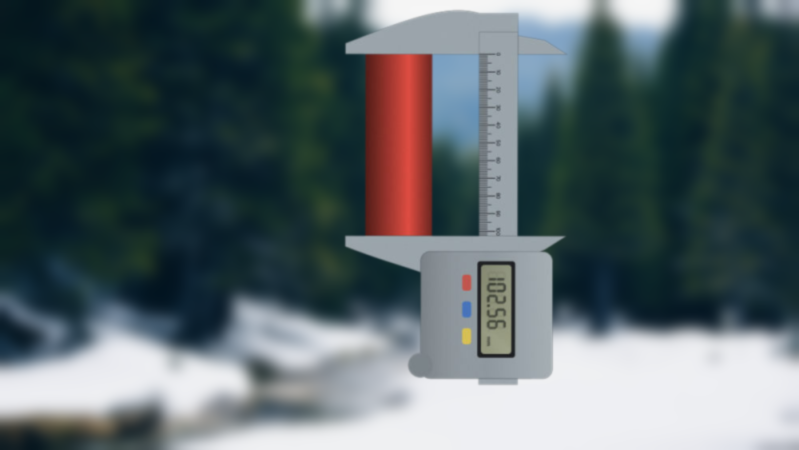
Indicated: {"value": 102.56, "unit": "mm"}
